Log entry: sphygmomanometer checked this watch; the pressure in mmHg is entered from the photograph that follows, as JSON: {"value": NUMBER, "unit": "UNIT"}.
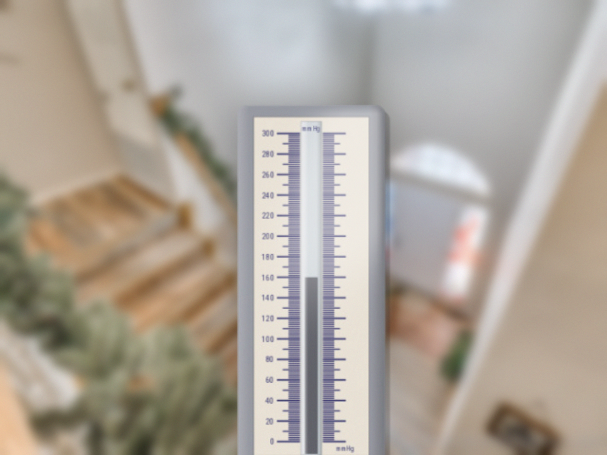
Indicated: {"value": 160, "unit": "mmHg"}
